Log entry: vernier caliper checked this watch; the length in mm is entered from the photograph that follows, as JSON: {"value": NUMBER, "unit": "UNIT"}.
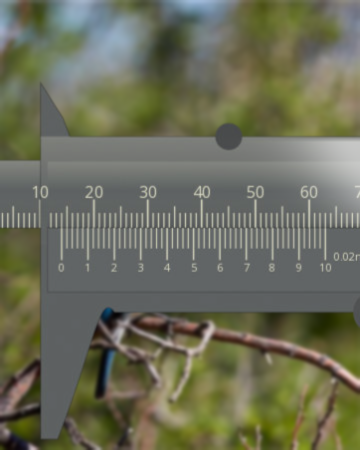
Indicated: {"value": 14.0, "unit": "mm"}
